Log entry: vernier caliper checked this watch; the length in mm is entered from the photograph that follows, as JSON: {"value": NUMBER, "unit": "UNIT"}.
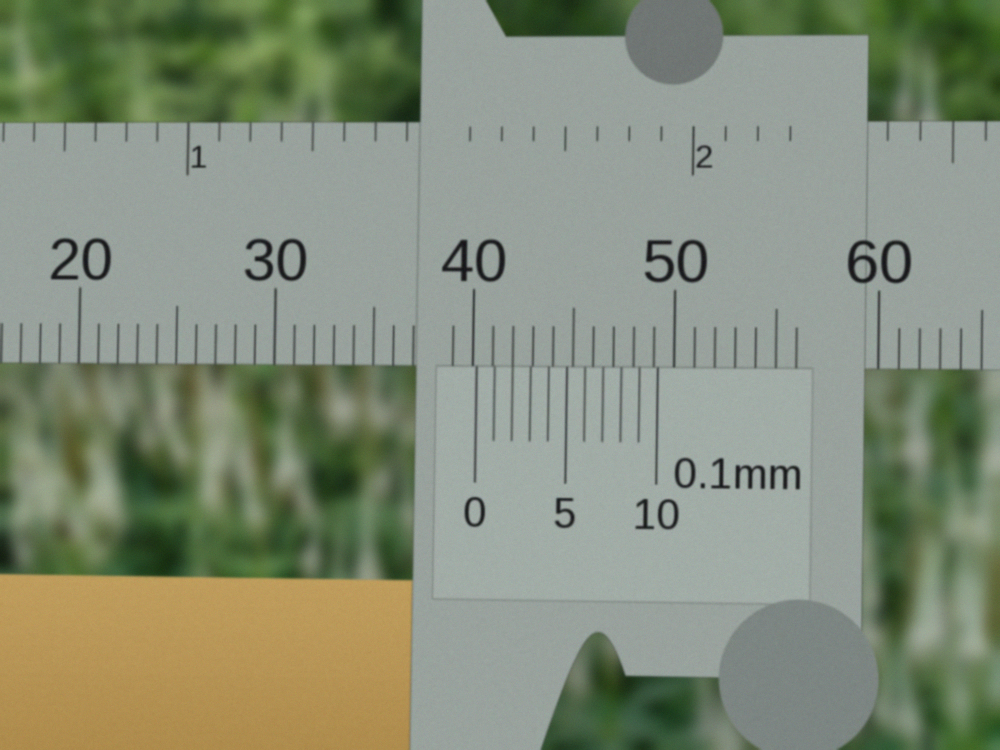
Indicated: {"value": 40.2, "unit": "mm"}
